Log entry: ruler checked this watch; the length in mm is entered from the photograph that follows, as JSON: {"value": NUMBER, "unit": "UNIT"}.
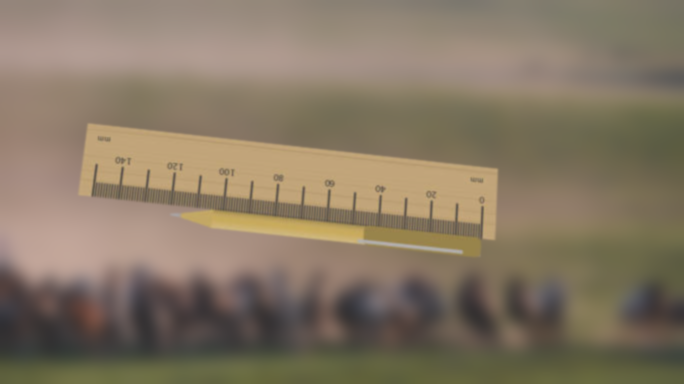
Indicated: {"value": 120, "unit": "mm"}
